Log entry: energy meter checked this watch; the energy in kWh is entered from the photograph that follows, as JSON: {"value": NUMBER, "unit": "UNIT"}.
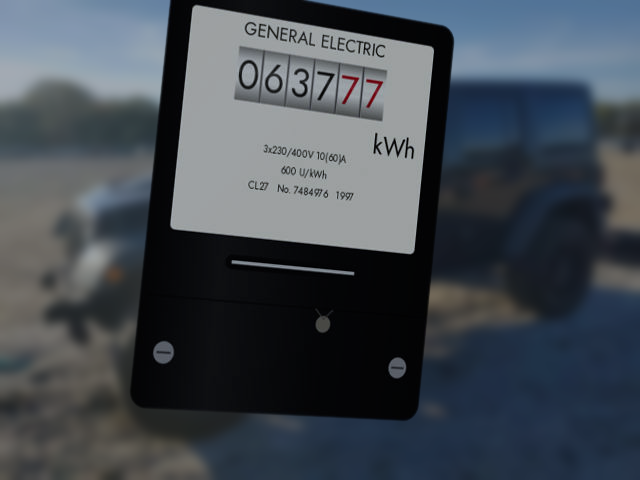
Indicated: {"value": 637.77, "unit": "kWh"}
